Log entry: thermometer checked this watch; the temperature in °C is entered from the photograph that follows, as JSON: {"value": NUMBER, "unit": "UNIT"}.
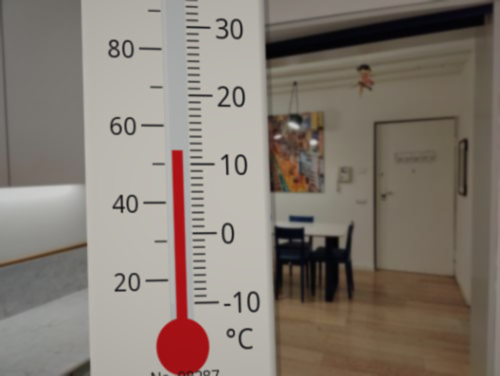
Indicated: {"value": 12, "unit": "°C"}
